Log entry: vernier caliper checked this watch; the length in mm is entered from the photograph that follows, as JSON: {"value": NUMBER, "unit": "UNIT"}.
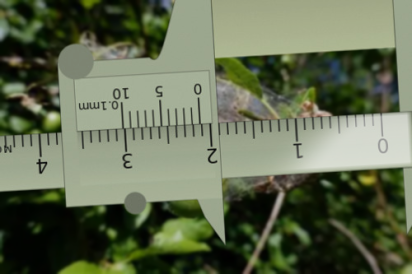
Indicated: {"value": 21.2, "unit": "mm"}
